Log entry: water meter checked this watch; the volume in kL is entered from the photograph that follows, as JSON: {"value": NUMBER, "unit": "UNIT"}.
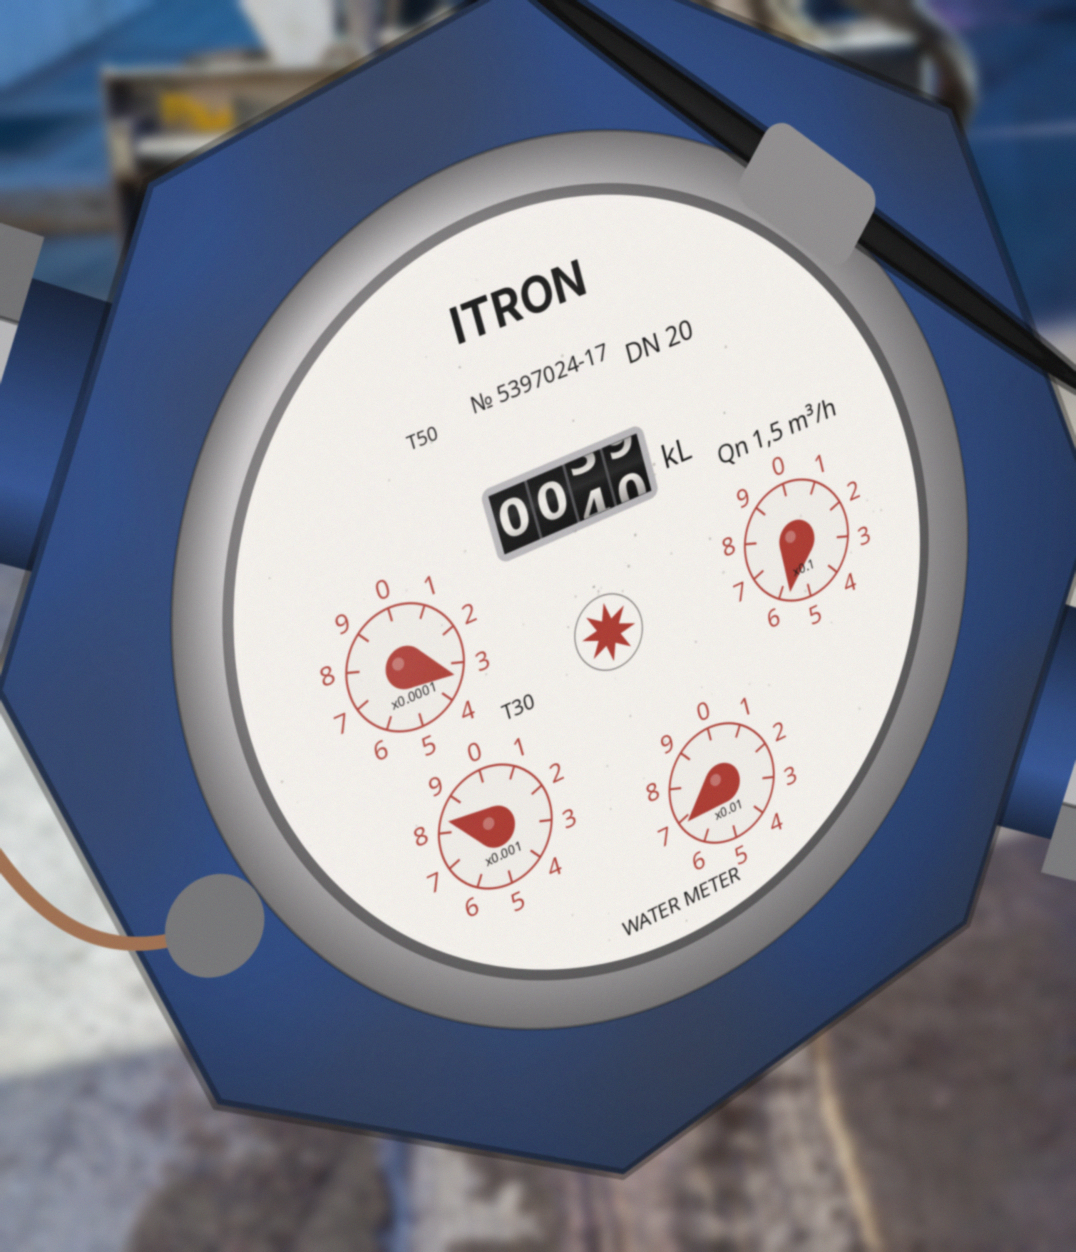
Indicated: {"value": 39.5683, "unit": "kL"}
